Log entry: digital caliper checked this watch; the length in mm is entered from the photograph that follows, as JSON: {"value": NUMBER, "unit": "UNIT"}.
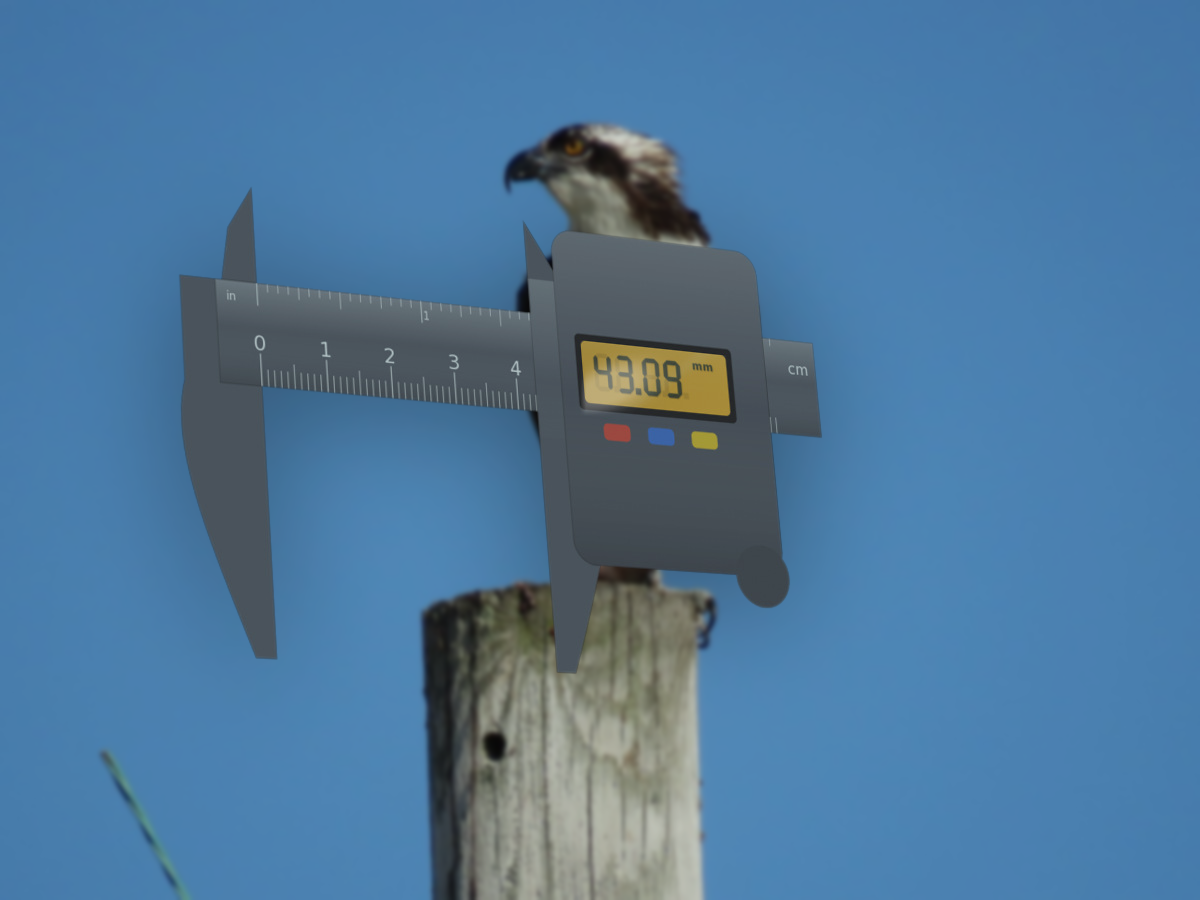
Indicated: {"value": 43.09, "unit": "mm"}
